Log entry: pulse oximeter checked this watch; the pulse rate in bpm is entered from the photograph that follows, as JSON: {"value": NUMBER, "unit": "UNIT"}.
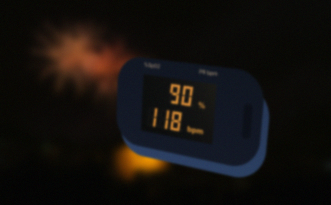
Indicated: {"value": 118, "unit": "bpm"}
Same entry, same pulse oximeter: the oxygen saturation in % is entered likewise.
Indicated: {"value": 90, "unit": "%"}
